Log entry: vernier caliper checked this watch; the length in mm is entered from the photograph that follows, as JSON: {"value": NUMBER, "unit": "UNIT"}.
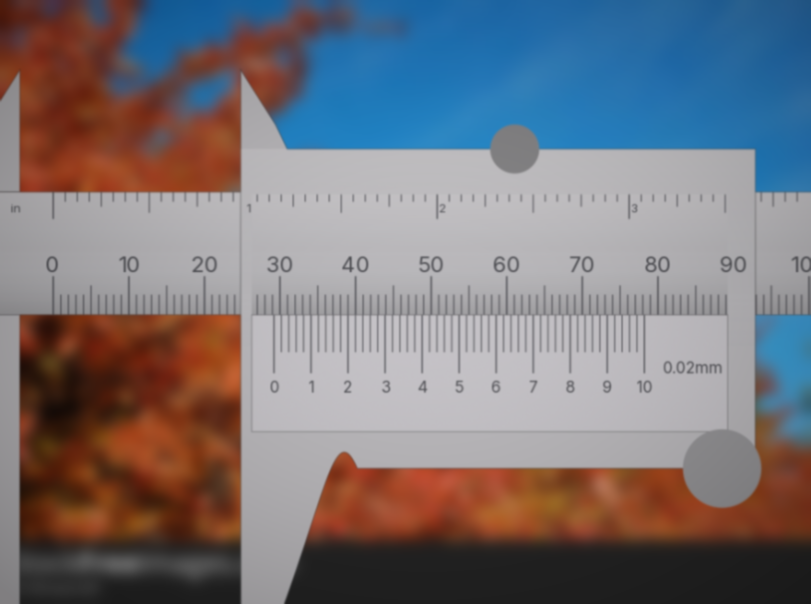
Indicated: {"value": 29.2, "unit": "mm"}
